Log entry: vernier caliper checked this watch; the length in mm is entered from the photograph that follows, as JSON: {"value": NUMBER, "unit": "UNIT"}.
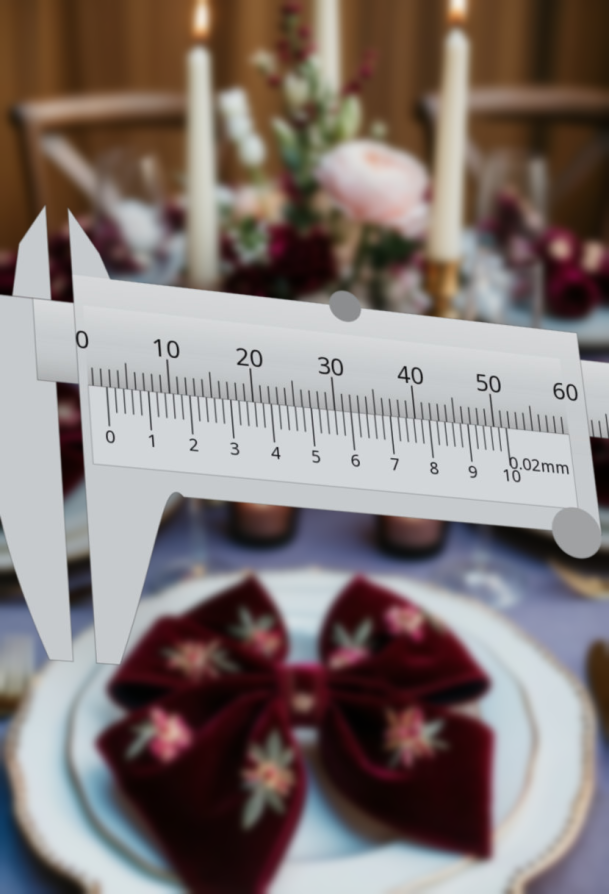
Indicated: {"value": 2.6, "unit": "mm"}
